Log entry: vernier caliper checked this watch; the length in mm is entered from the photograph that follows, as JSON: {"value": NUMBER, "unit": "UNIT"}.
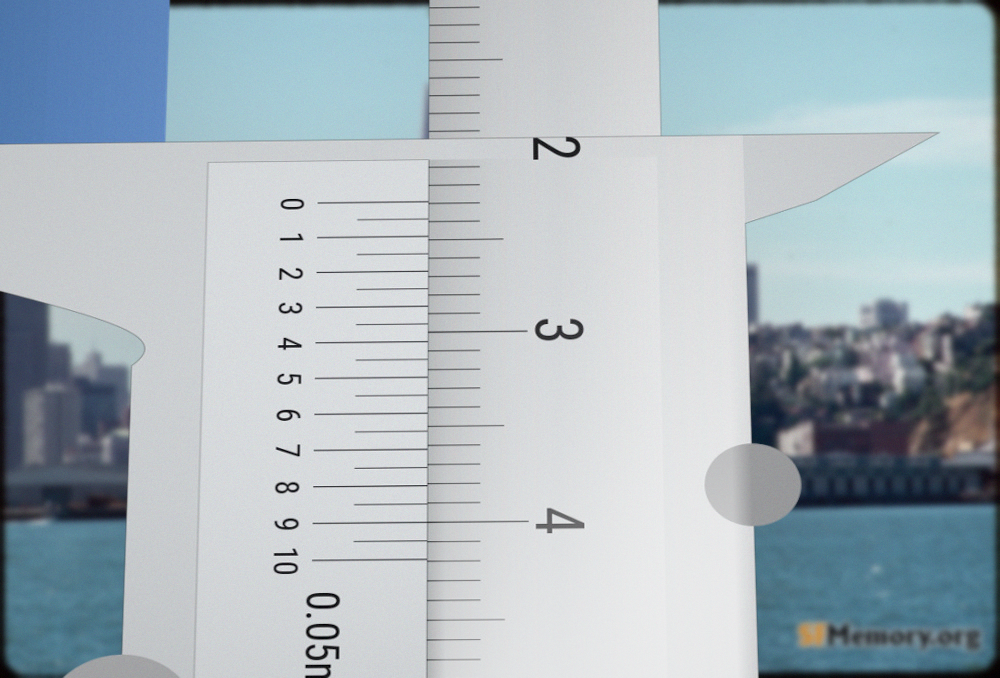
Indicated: {"value": 22.9, "unit": "mm"}
